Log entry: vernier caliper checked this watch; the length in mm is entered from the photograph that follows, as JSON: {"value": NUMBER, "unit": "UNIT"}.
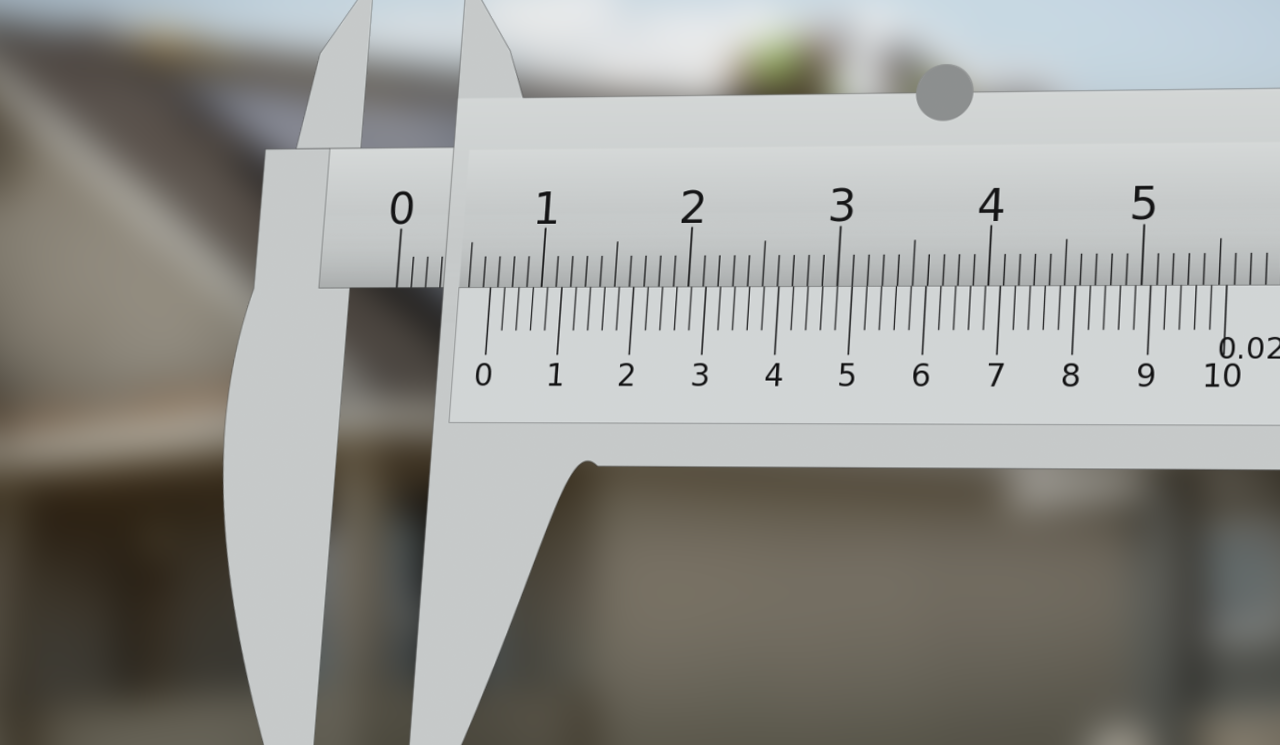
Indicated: {"value": 6.5, "unit": "mm"}
